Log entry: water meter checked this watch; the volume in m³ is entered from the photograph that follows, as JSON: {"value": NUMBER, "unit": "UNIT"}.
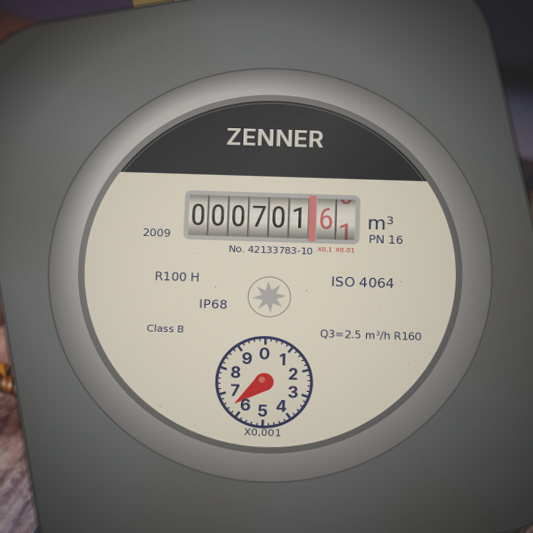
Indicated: {"value": 701.606, "unit": "m³"}
